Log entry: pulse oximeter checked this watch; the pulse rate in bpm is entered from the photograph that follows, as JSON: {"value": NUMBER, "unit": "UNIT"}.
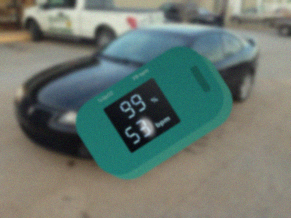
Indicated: {"value": 53, "unit": "bpm"}
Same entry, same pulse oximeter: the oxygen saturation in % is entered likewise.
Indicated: {"value": 99, "unit": "%"}
